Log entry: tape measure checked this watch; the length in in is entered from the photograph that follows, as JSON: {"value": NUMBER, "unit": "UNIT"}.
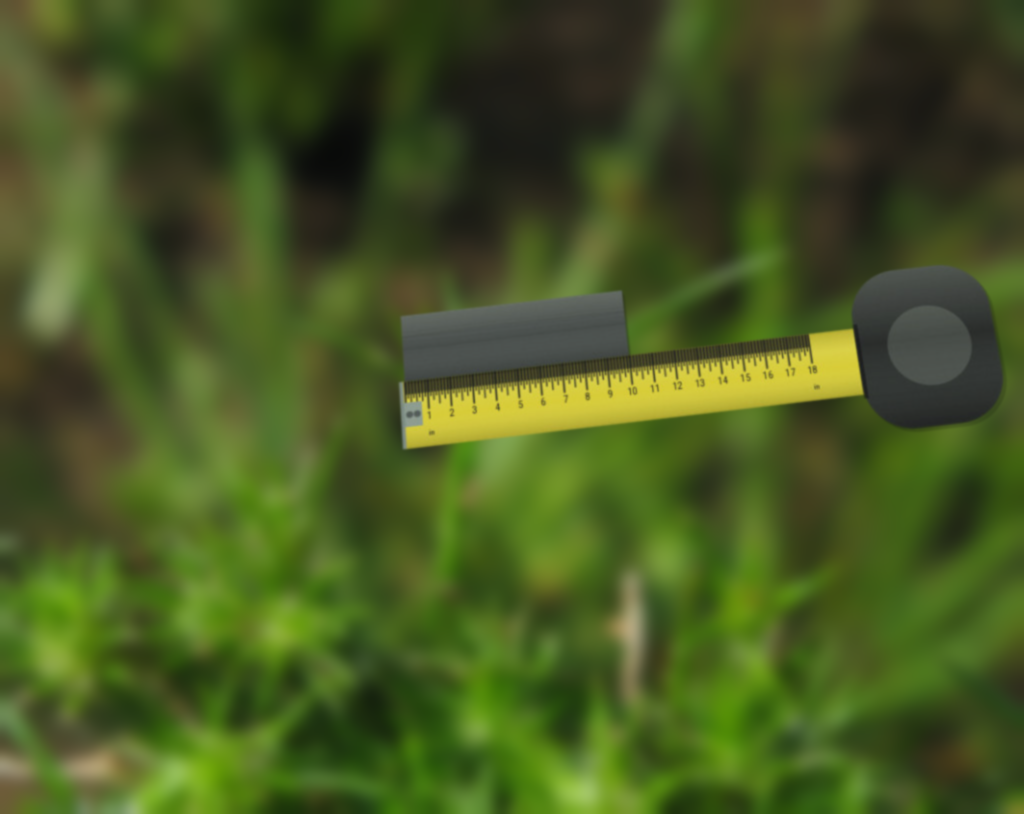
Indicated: {"value": 10, "unit": "in"}
